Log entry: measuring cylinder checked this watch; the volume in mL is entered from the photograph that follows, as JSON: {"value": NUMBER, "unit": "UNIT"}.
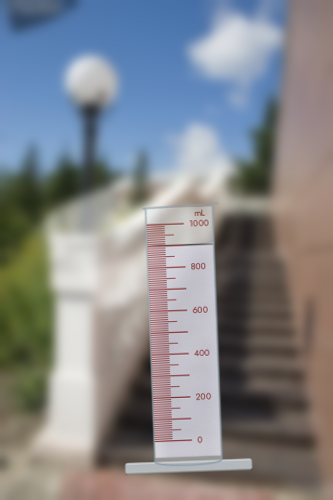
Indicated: {"value": 900, "unit": "mL"}
